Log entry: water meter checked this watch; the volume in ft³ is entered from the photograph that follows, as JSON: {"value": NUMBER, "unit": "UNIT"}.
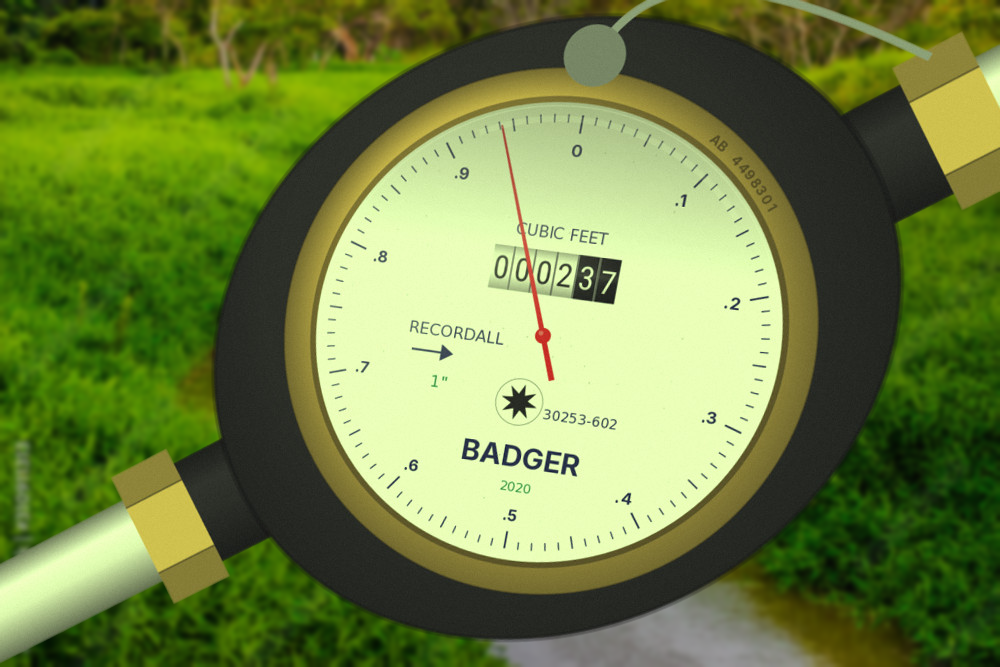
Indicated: {"value": 236.94, "unit": "ft³"}
